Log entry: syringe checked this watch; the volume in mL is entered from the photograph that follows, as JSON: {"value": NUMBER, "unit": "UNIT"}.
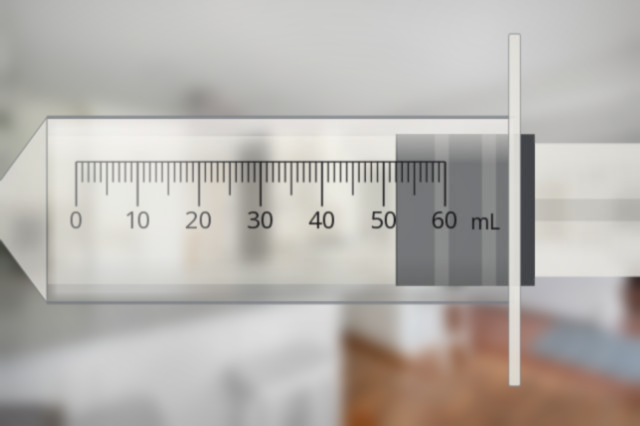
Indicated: {"value": 52, "unit": "mL"}
